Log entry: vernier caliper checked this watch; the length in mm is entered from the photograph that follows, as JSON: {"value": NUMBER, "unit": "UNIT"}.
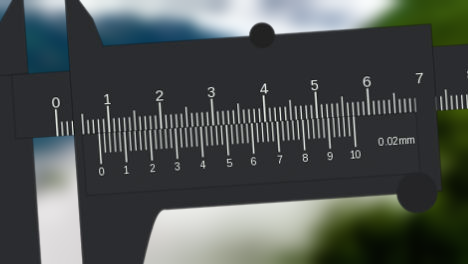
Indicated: {"value": 8.0, "unit": "mm"}
